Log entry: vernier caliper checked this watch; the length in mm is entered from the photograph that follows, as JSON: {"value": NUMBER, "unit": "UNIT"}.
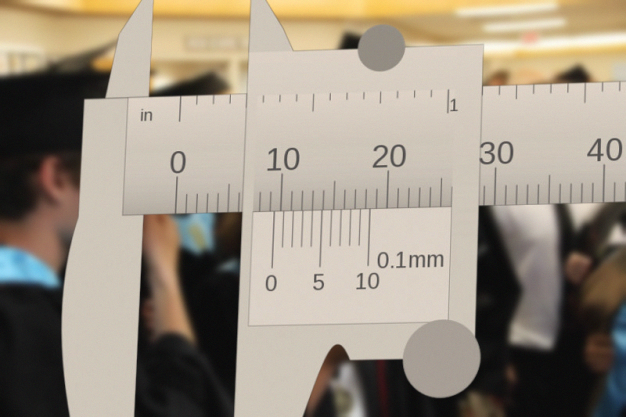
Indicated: {"value": 9.4, "unit": "mm"}
